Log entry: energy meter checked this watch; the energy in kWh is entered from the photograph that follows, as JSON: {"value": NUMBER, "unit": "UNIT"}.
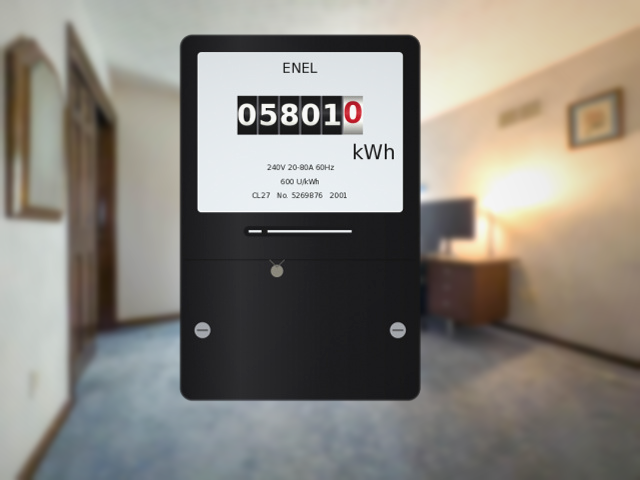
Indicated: {"value": 5801.0, "unit": "kWh"}
